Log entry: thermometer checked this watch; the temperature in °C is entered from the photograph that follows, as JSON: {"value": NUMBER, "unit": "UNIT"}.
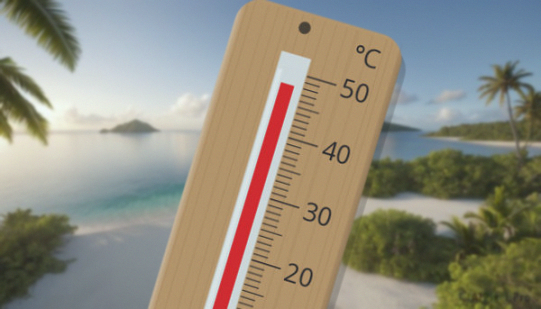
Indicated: {"value": 48, "unit": "°C"}
